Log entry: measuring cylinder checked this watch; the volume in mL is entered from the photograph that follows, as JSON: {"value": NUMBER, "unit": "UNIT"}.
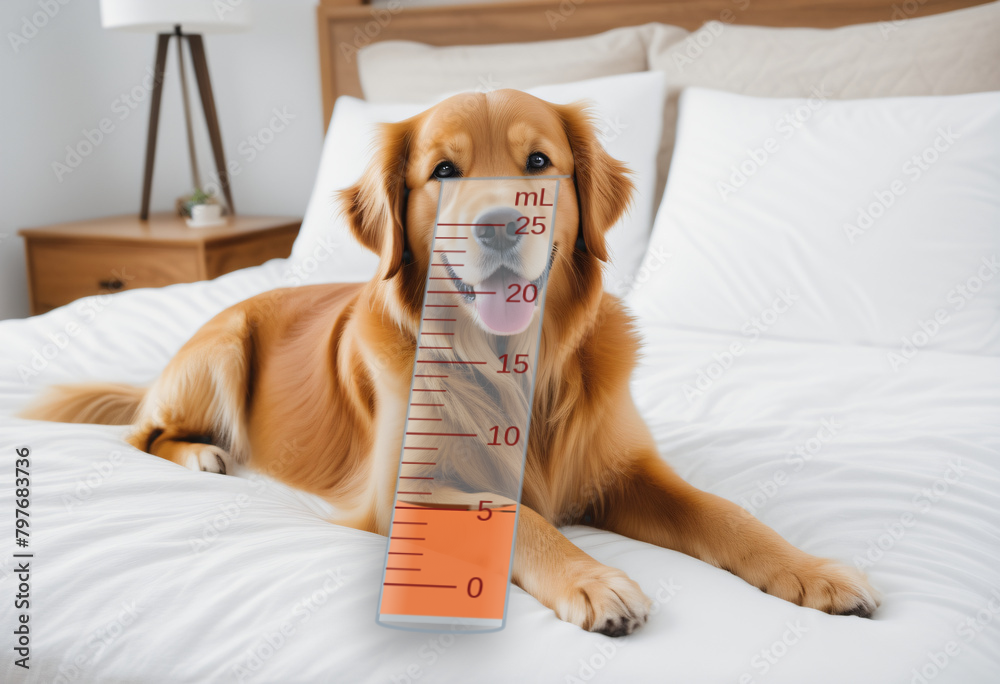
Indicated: {"value": 5, "unit": "mL"}
